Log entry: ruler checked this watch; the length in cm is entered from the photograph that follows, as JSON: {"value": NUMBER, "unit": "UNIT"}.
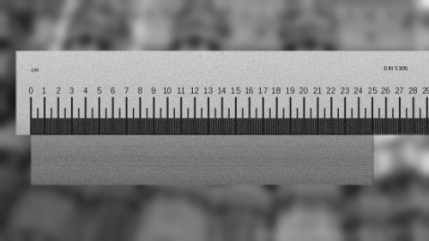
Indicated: {"value": 25, "unit": "cm"}
